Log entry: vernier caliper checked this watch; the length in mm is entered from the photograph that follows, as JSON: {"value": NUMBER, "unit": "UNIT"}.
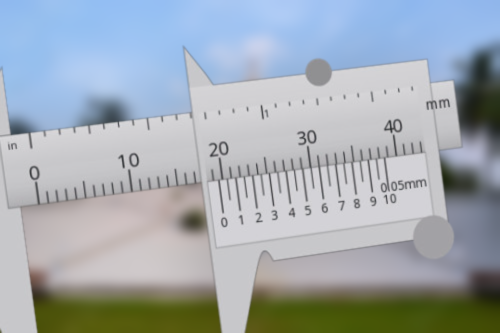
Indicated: {"value": 19.6, "unit": "mm"}
